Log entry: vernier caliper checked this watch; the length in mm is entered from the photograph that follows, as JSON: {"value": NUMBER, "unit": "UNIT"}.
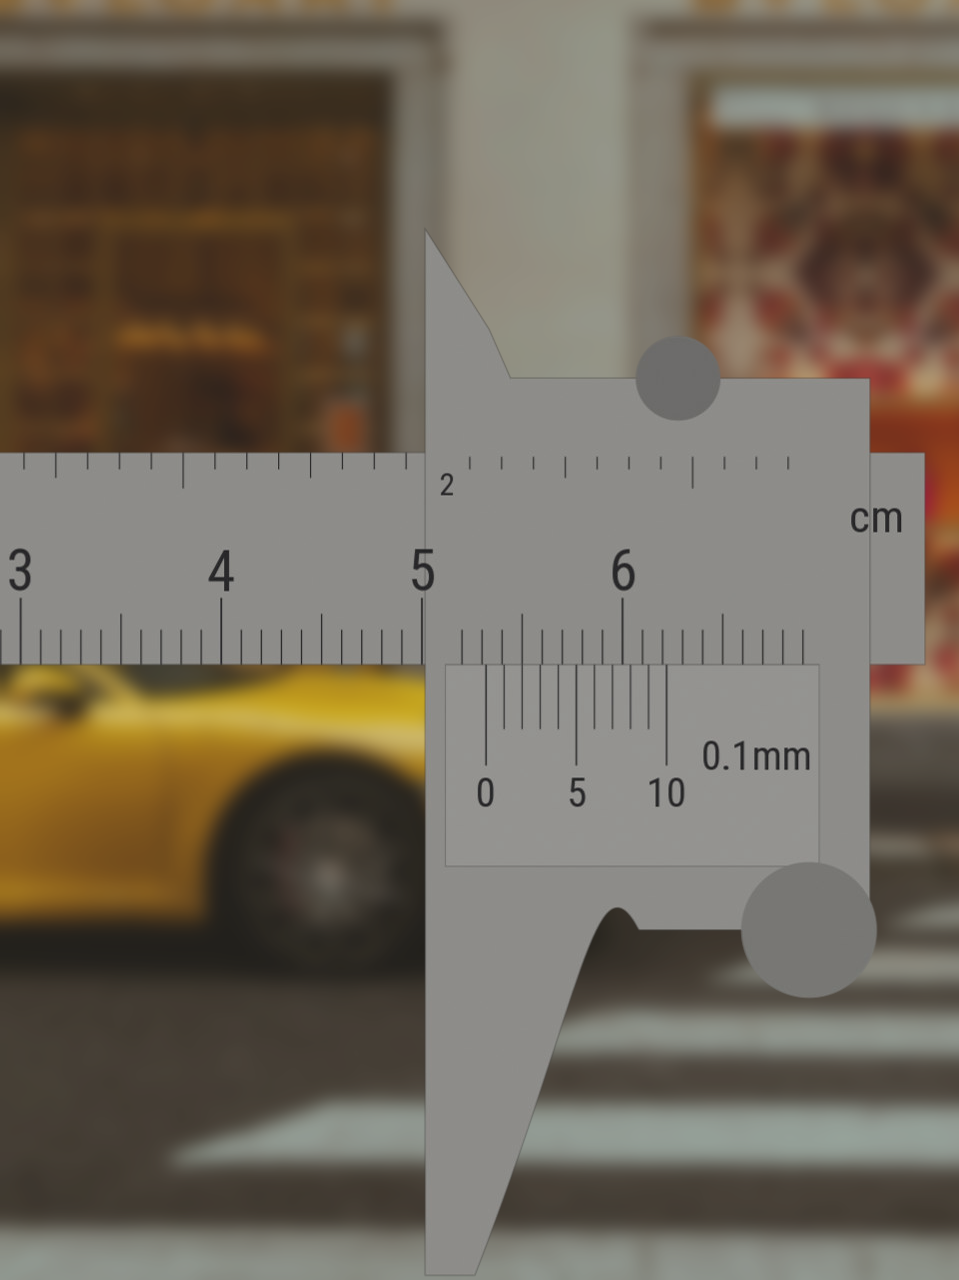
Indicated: {"value": 53.2, "unit": "mm"}
